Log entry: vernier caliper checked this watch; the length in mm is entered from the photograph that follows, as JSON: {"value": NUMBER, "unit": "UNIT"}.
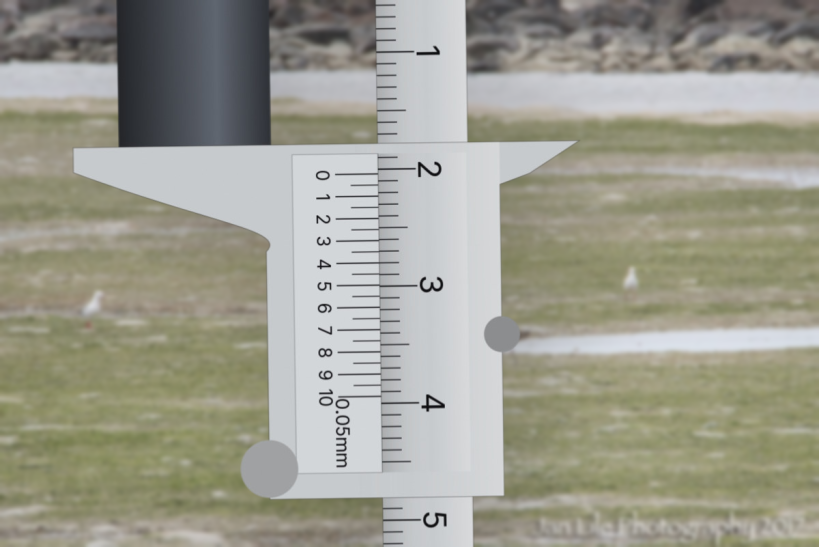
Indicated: {"value": 20.4, "unit": "mm"}
